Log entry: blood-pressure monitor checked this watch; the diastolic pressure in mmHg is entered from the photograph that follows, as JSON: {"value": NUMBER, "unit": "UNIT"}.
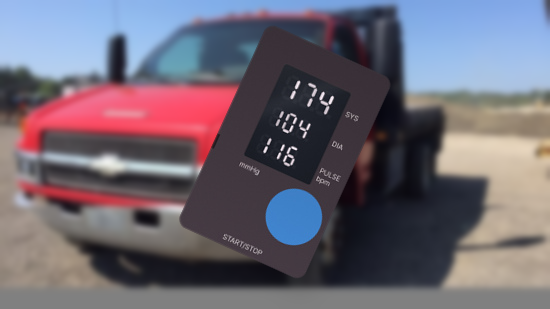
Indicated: {"value": 104, "unit": "mmHg"}
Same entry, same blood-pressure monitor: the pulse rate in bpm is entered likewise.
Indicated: {"value": 116, "unit": "bpm"}
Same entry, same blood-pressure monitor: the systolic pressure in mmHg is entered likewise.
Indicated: {"value": 174, "unit": "mmHg"}
